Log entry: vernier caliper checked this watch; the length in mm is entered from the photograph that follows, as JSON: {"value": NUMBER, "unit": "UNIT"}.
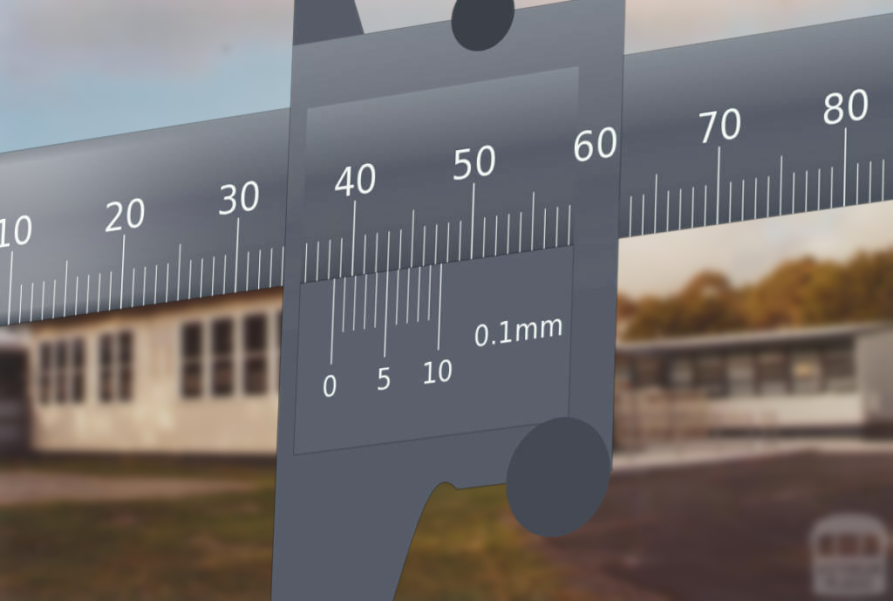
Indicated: {"value": 38.5, "unit": "mm"}
